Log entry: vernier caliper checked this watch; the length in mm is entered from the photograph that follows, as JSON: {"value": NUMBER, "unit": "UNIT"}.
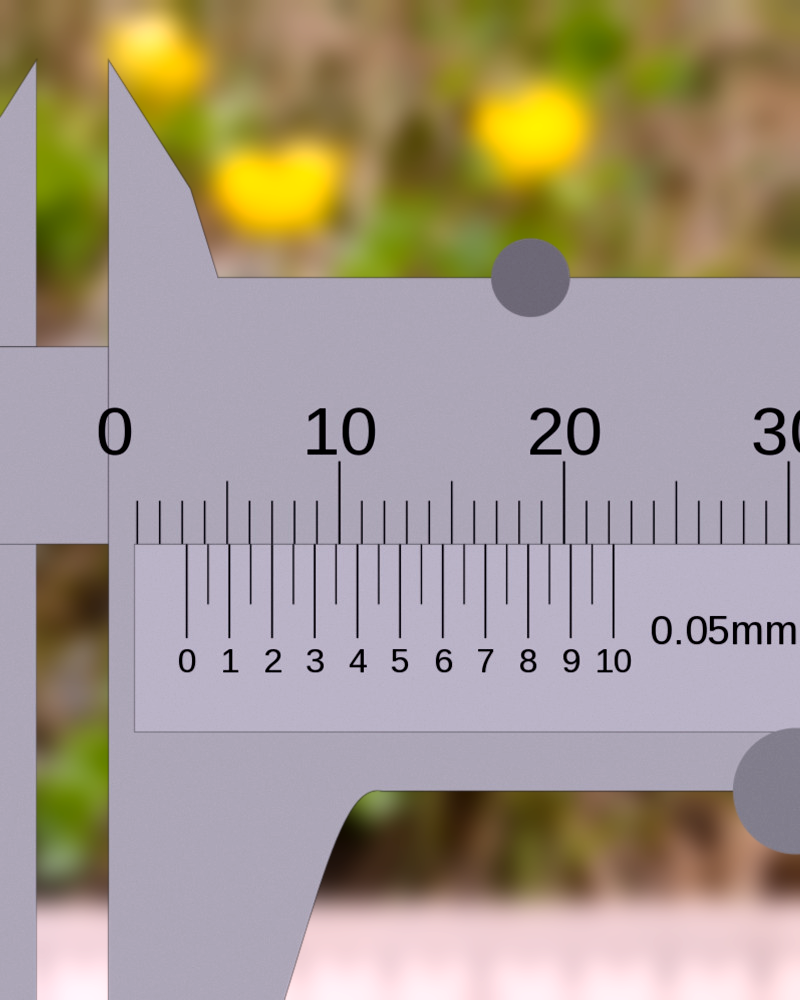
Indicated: {"value": 3.2, "unit": "mm"}
